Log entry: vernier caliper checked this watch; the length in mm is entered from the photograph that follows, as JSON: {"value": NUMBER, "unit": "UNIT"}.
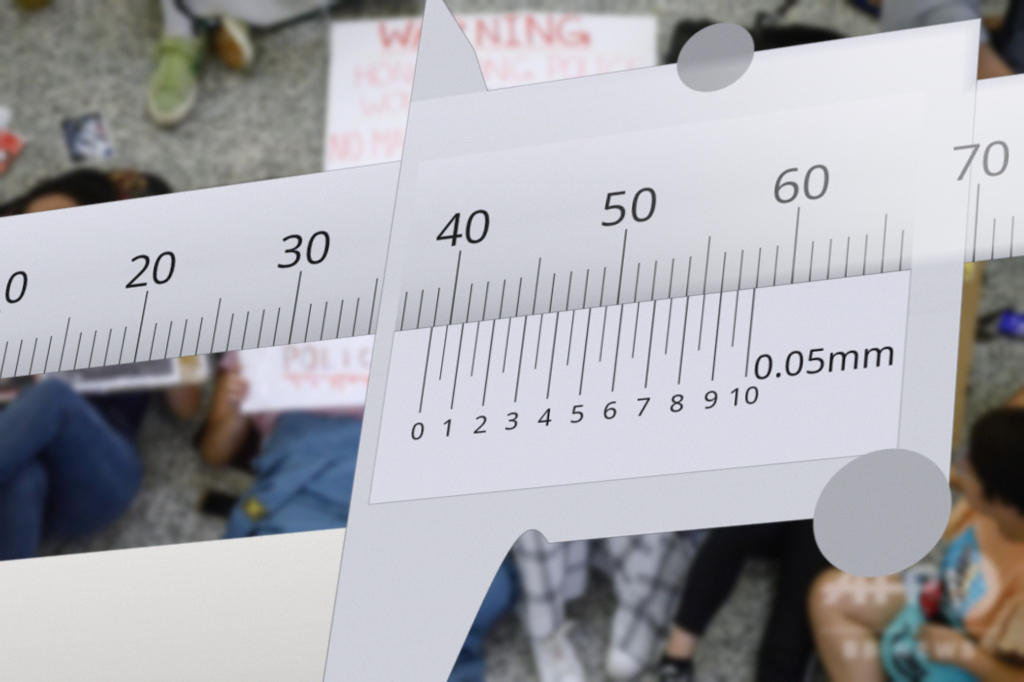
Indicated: {"value": 38.9, "unit": "mm"}
